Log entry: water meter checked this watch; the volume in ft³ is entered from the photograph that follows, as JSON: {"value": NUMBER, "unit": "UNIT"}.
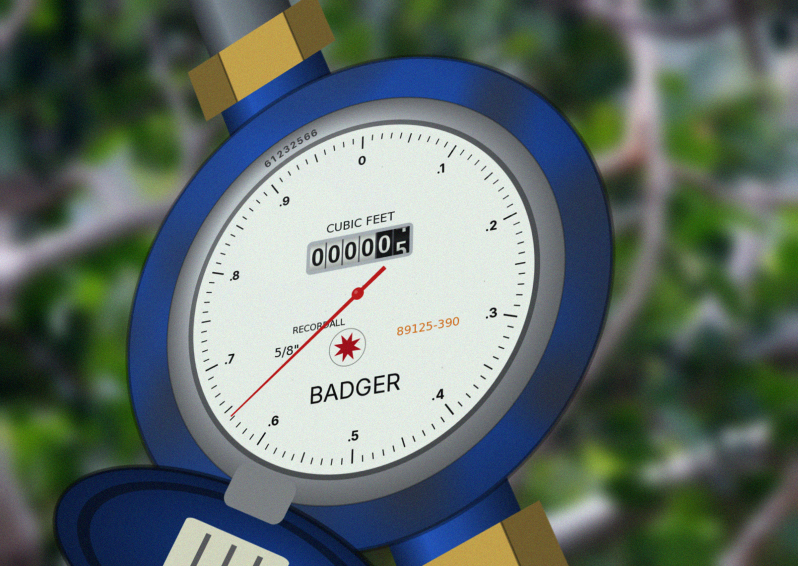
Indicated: {"value": 4.64, "unit": "ft³"}
